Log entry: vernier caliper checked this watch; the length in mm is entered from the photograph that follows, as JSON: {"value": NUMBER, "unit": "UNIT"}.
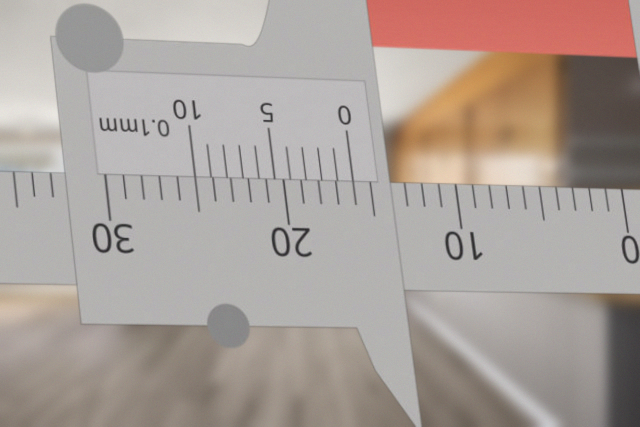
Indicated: {"value": 16.0, "unit": "mm"}
